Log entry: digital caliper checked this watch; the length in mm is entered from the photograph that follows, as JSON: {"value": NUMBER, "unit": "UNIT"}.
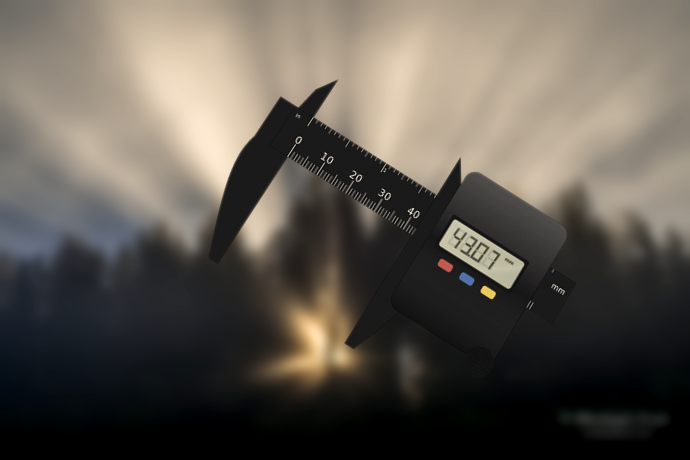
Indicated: {"value": 43.07, "unit": "mm"}
